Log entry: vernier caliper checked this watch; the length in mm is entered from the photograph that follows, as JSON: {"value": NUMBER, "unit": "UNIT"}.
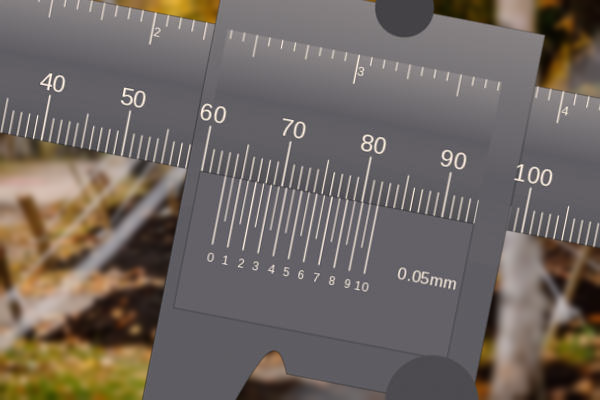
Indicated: {"value": 63.0, "unit": "mm"}
